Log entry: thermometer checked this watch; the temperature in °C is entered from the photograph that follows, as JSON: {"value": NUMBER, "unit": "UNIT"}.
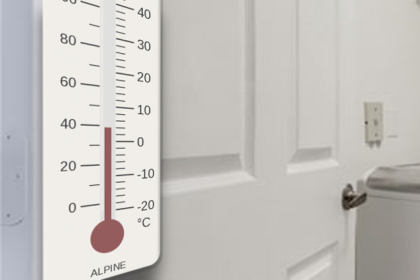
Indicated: {"value": 4, "unit": "°C"}
